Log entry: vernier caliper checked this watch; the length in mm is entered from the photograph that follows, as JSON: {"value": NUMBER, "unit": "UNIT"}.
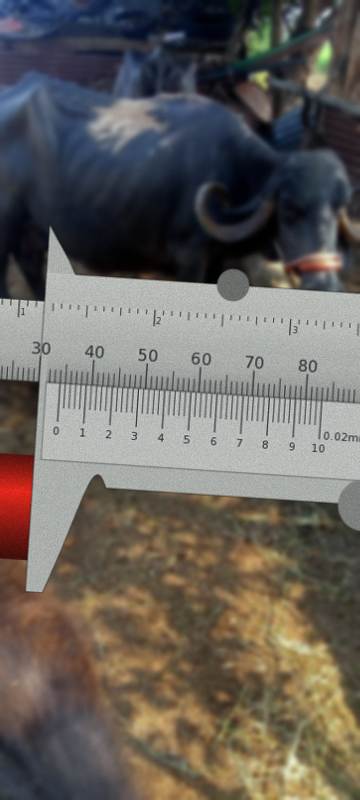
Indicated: {"value": 34.0, "unit": "mm"}
